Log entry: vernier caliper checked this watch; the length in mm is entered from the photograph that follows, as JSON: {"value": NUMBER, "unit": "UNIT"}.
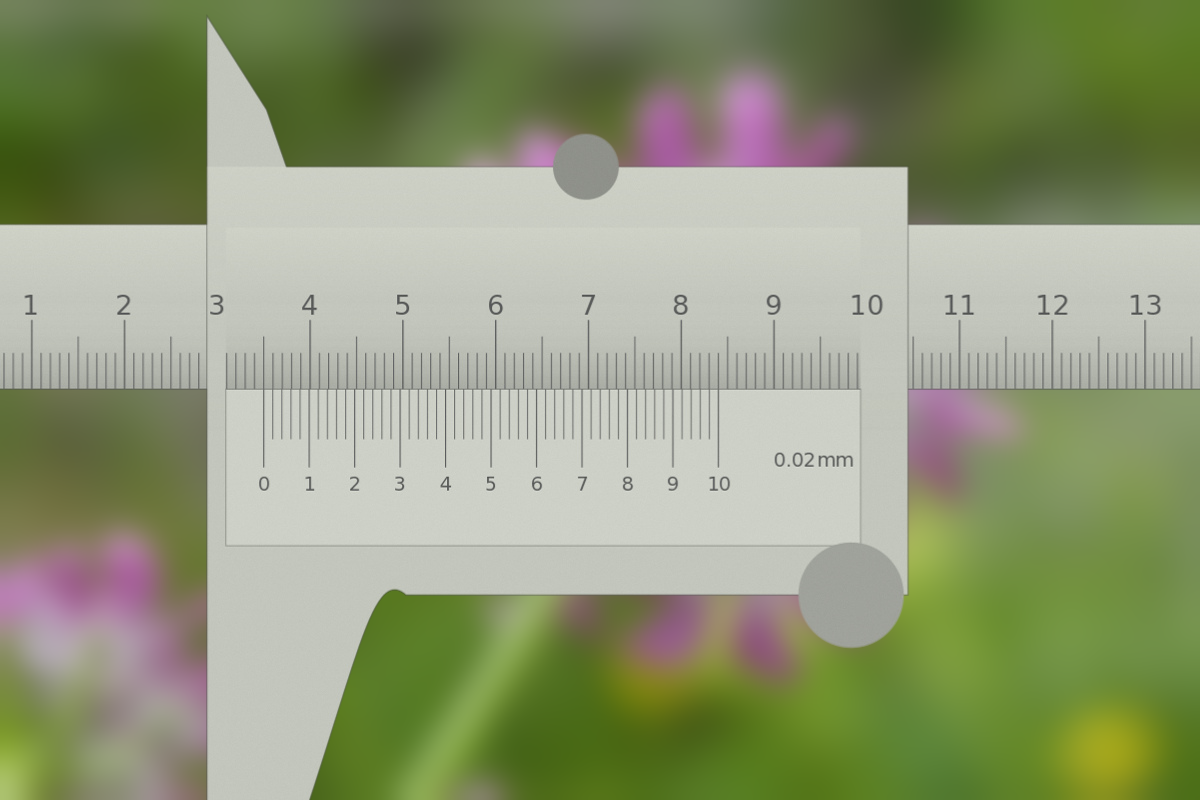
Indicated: {"value": 35.0, "unit": "mm"}
